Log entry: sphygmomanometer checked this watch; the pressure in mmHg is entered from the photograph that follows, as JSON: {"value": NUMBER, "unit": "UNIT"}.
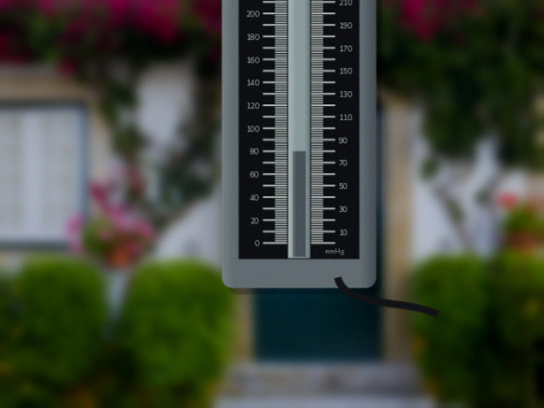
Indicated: {"value": 80, "unit": "mmHg"}
